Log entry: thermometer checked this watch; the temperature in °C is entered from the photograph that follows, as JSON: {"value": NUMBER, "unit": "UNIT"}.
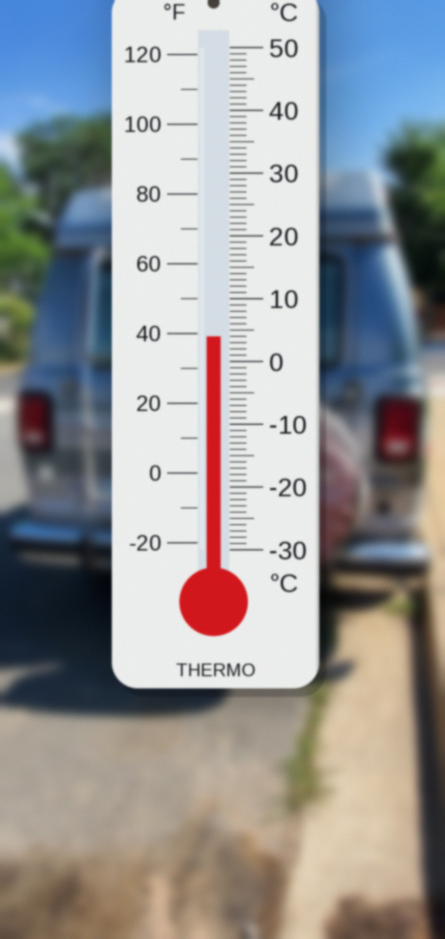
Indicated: {"value": 4, "unit": "°C"}
